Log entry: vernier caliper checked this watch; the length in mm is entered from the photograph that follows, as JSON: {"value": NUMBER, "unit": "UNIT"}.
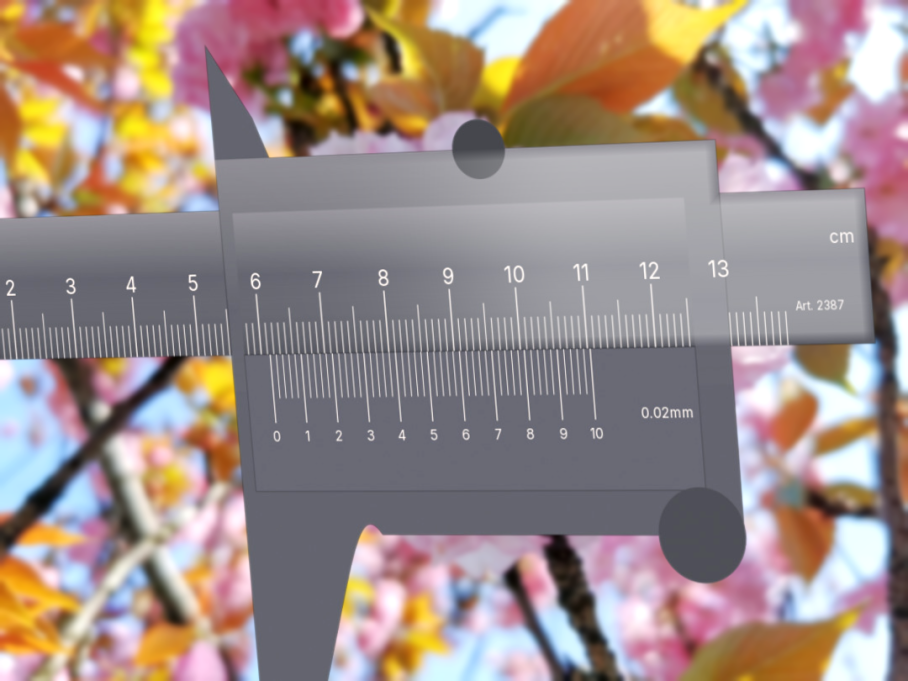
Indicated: {"value": 61.4, "unit": "mm"}
